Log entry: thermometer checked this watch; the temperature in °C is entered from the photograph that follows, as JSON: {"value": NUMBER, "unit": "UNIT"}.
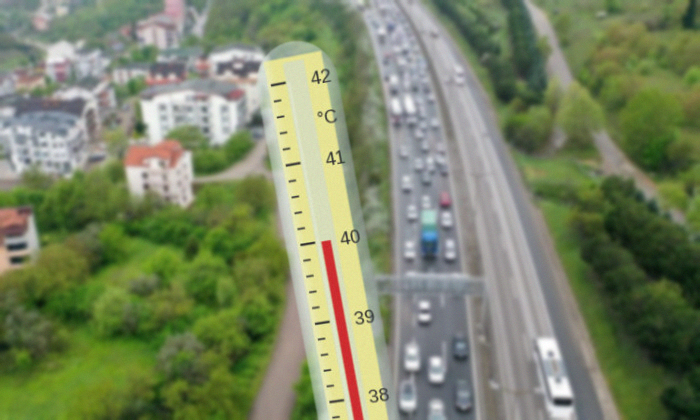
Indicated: {"value": 40, "unit": "°C"}
